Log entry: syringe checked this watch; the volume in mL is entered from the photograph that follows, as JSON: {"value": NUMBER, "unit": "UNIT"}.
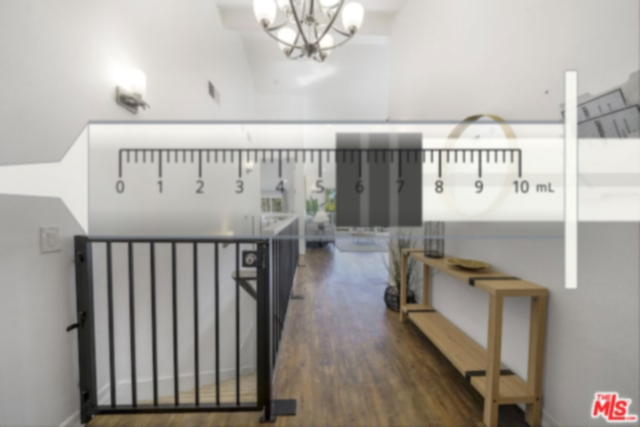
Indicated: {"value": 5.4, "unit": "mL"}
